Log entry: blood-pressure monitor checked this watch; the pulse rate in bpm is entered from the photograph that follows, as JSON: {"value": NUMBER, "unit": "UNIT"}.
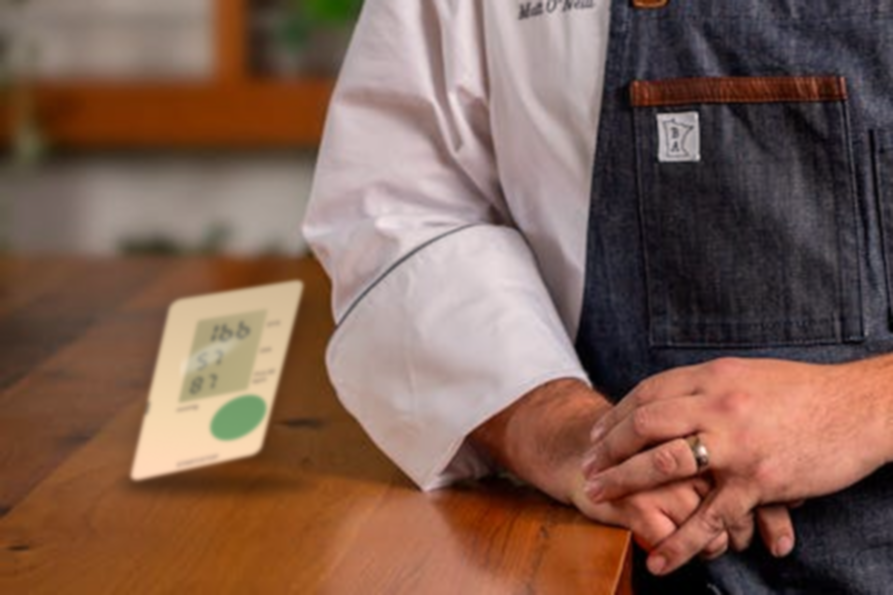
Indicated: {"value": 87, "unit": "bpm"}
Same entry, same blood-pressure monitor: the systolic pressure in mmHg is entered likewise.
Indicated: {"value": 166, "unit": "mmHg"}
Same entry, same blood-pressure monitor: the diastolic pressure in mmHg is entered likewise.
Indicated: {"value": 57, "unit": "mmHg"}
